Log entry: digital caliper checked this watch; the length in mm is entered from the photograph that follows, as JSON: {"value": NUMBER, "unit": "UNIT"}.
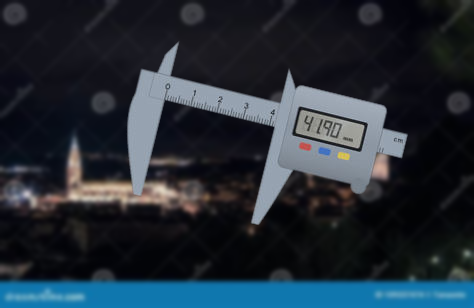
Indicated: {"value": 41.90, "unit": "mm"}
